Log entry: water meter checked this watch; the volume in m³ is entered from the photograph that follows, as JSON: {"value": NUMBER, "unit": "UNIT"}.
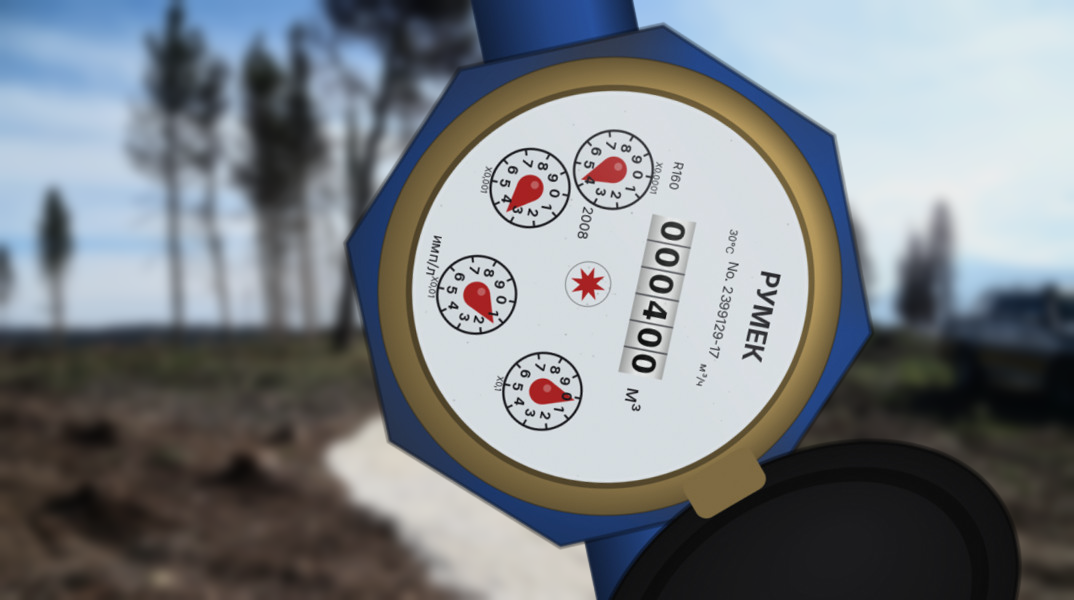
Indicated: {"value": 400.0134, "unit": "m³"}
